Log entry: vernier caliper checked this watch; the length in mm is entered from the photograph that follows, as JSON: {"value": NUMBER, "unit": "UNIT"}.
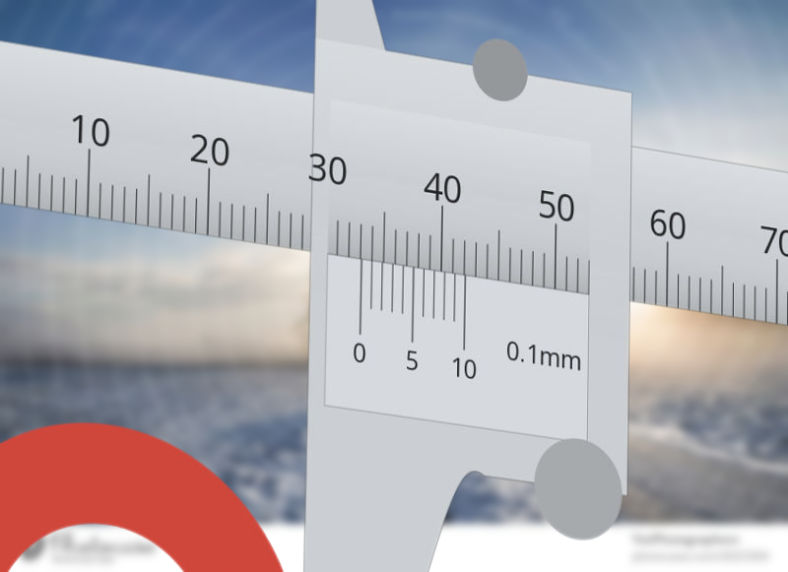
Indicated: {"value": 33.1, "unit": "mm"}
